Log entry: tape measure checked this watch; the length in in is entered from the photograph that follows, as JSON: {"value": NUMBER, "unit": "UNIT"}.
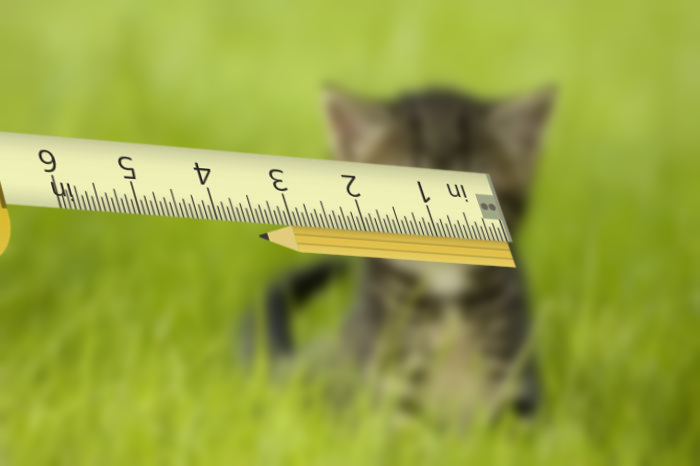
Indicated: {"value": 3.5, "unit": "in"}
